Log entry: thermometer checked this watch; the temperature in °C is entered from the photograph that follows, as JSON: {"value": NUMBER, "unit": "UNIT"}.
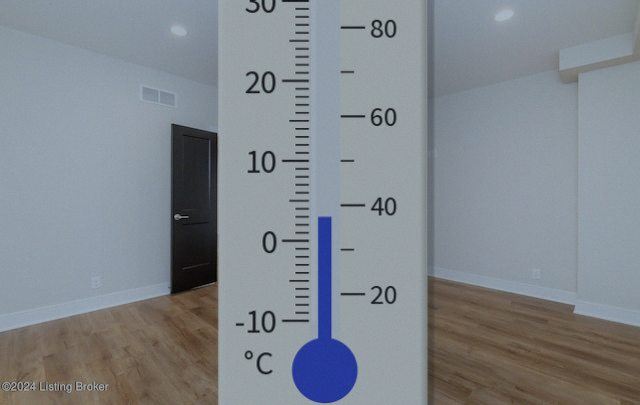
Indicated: {"value": 3, "unit": "°C"}
